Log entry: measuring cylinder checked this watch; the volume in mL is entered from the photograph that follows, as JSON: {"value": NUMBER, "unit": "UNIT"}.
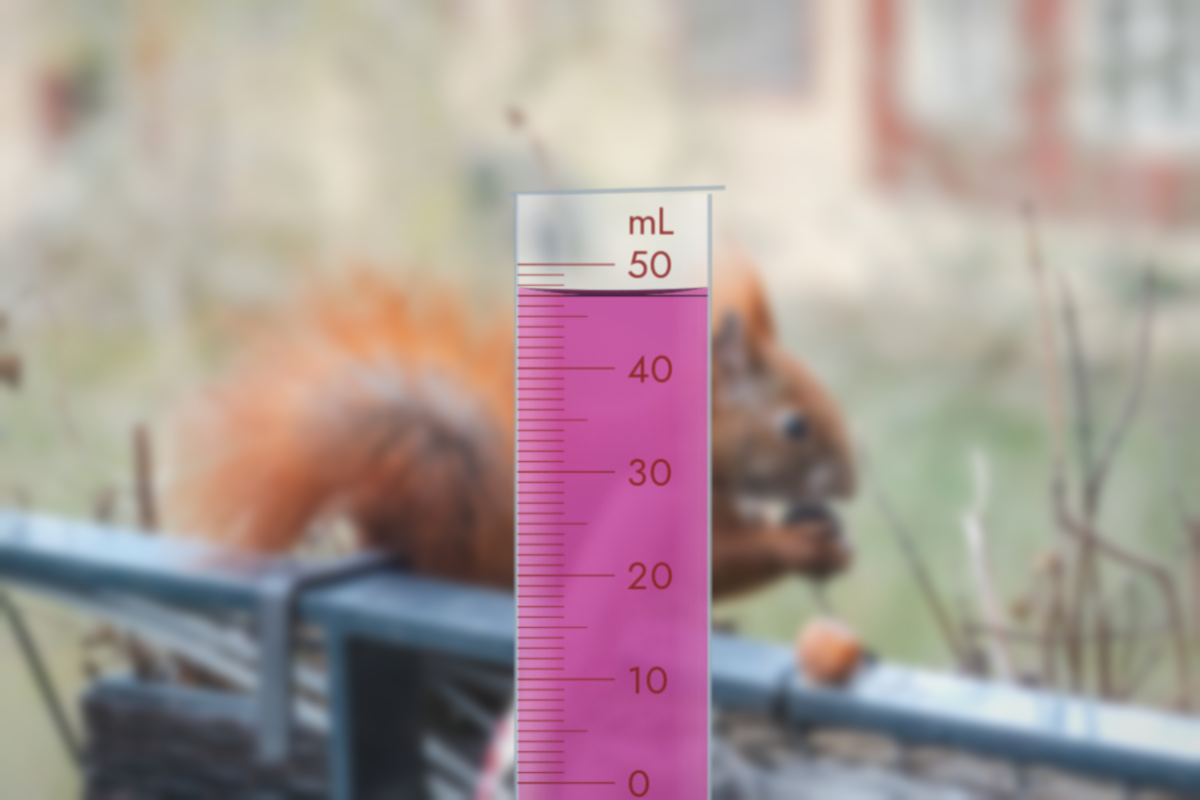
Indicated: {"value": 47, "unit": "mL"}
